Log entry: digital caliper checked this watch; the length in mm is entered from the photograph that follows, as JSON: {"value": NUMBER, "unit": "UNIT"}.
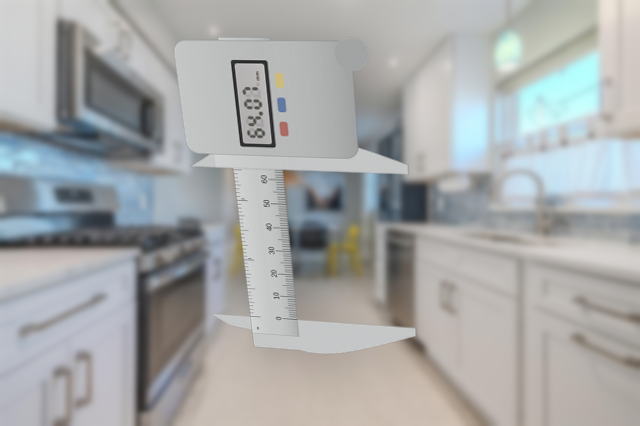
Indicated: {"value": 64.07, "unit": "mm"}
